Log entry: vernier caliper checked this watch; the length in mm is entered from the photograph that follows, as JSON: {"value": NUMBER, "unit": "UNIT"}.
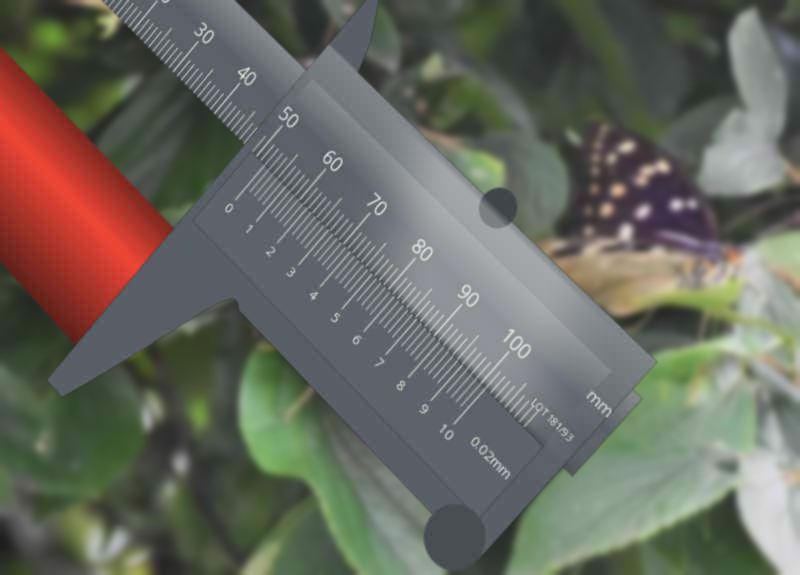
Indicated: {"value": 52.0, "unit": "mm"}
